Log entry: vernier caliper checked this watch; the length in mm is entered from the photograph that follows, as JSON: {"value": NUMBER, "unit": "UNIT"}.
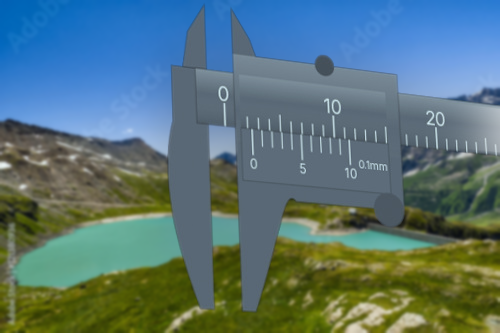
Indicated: {"value": 2.4, "unit": "mm"}
